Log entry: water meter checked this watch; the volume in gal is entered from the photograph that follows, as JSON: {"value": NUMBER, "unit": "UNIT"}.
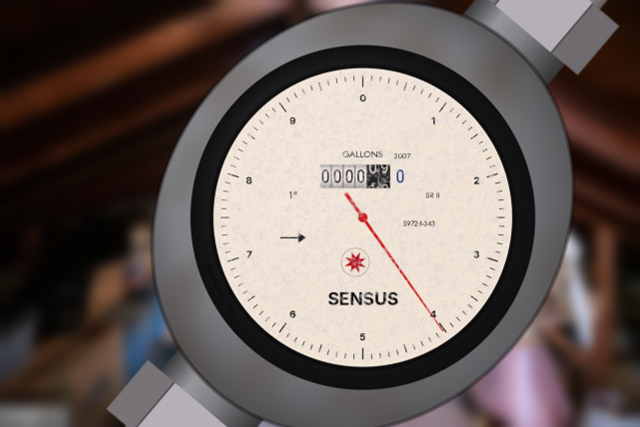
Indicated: {"value": 94.0, "unit": "gal"}
